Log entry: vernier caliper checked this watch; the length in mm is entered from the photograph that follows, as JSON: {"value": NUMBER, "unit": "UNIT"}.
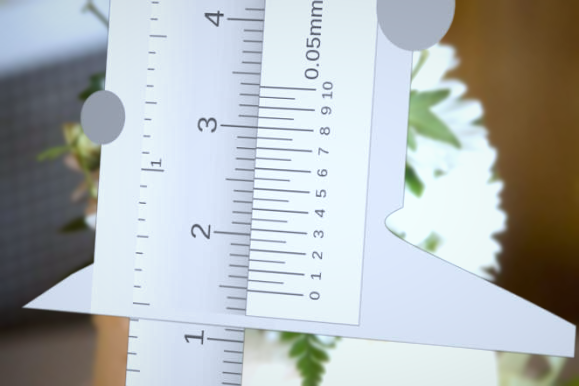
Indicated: {"value": 14.8, "unit": "mm"}
